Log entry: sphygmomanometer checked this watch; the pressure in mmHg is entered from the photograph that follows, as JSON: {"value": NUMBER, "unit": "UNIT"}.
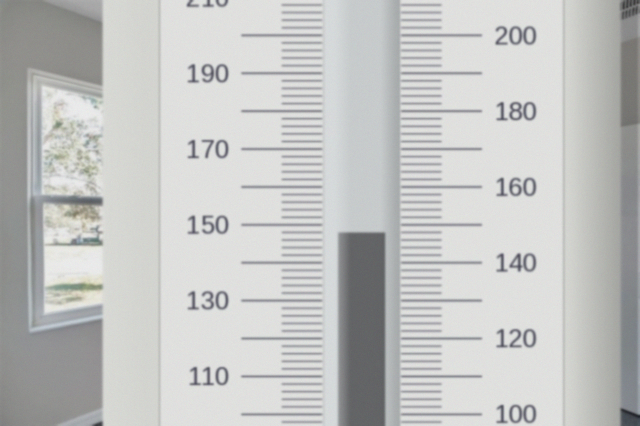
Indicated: {"value": 148, "unit": "mmHg"}
